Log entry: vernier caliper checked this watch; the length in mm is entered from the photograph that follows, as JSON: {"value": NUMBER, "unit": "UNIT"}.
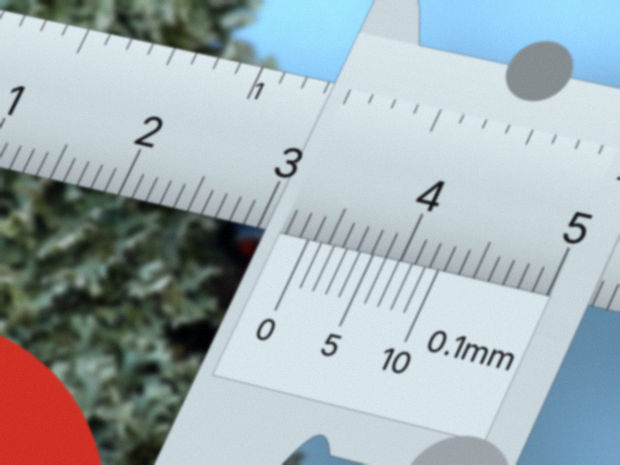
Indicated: {"value": 33.6, "unit": "mm"}
